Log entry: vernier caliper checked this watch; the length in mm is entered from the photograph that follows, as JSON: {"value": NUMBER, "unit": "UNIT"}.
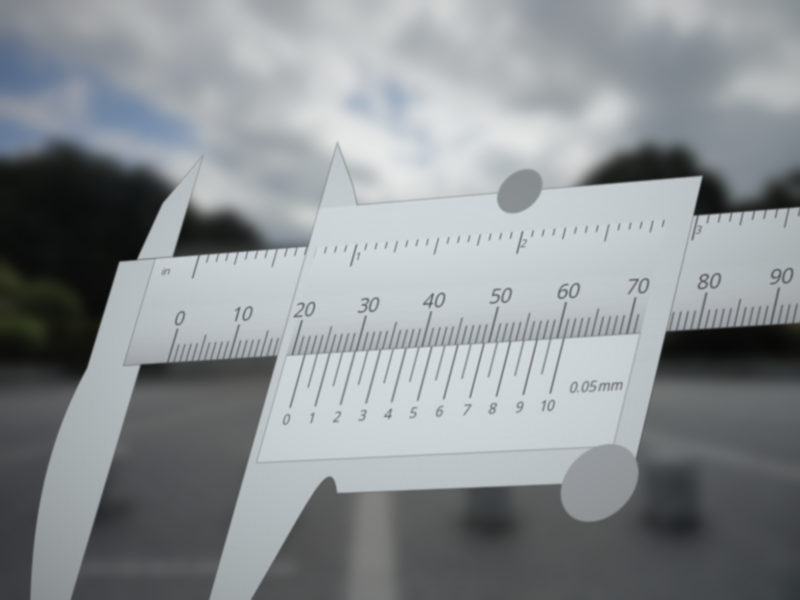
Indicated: {"value": 22.0, "unit": "mm"}
